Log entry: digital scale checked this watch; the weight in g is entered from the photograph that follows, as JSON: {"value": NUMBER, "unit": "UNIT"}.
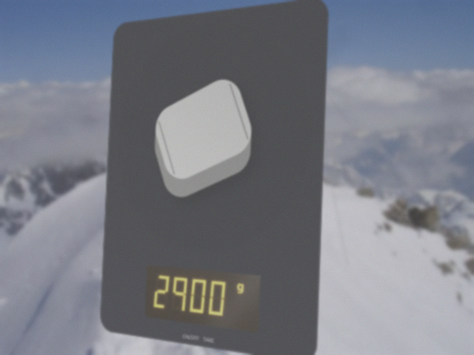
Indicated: {"value": 2900, "unit": "g"}
